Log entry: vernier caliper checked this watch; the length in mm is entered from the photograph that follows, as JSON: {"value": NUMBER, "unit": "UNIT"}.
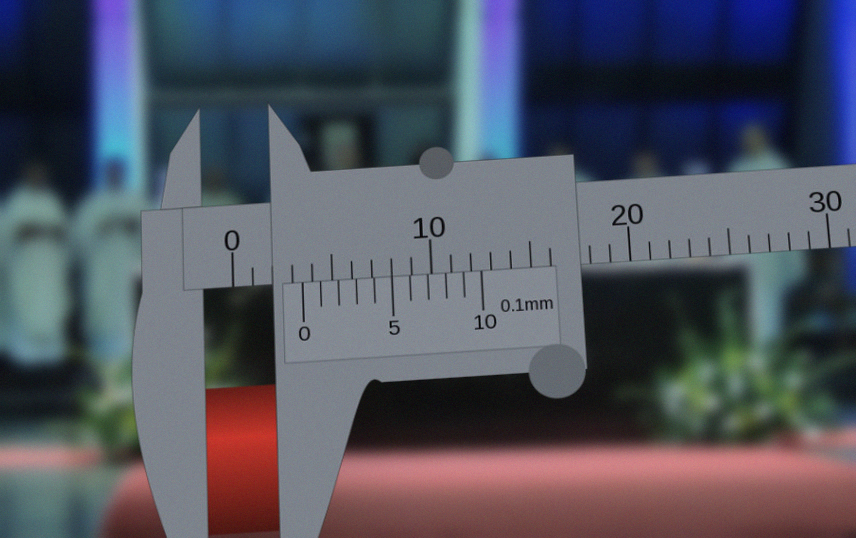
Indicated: {"value": 3.5, "unit": "mm"}
